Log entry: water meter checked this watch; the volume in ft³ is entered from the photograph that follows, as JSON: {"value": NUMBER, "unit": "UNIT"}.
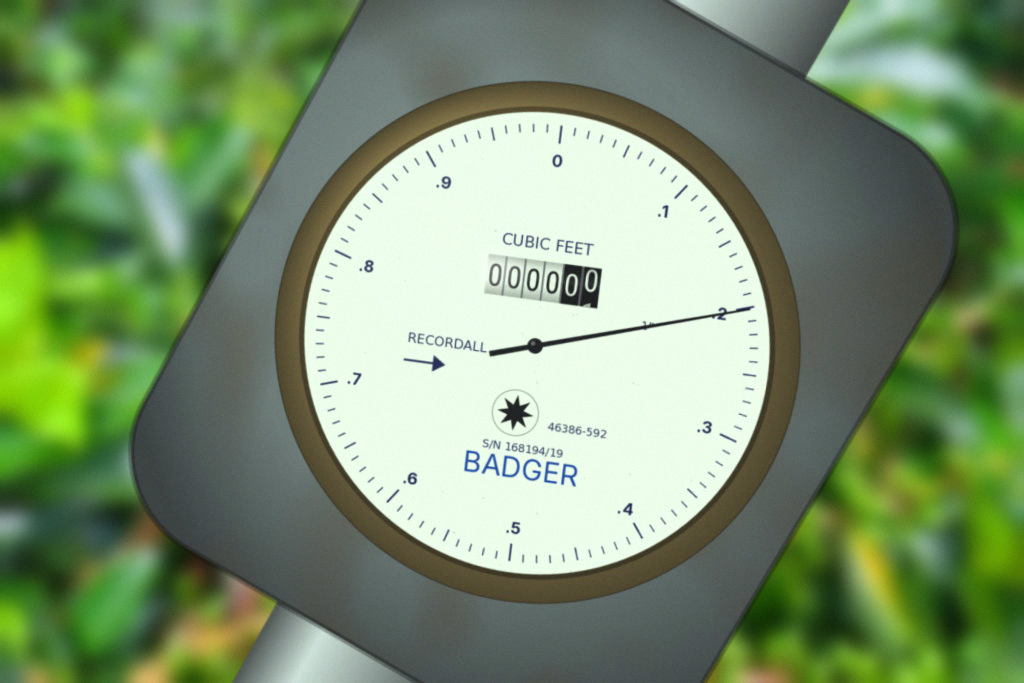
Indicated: {"value": 0.20, "unit": "ft³"}
